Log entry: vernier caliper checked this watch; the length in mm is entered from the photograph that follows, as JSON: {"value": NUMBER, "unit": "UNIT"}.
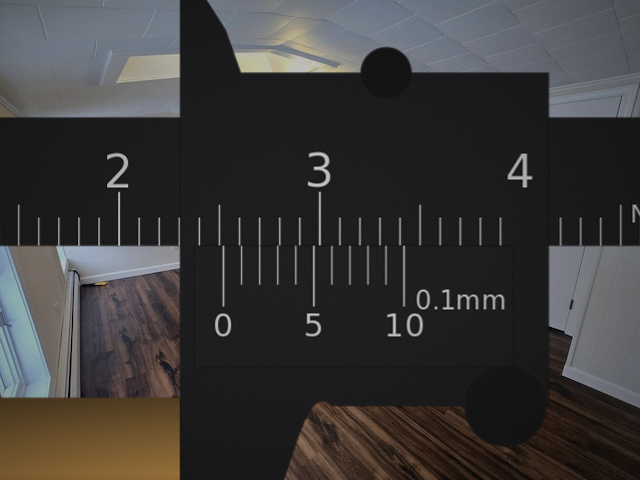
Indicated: {"value": 25.2, "unit": "mm"}
